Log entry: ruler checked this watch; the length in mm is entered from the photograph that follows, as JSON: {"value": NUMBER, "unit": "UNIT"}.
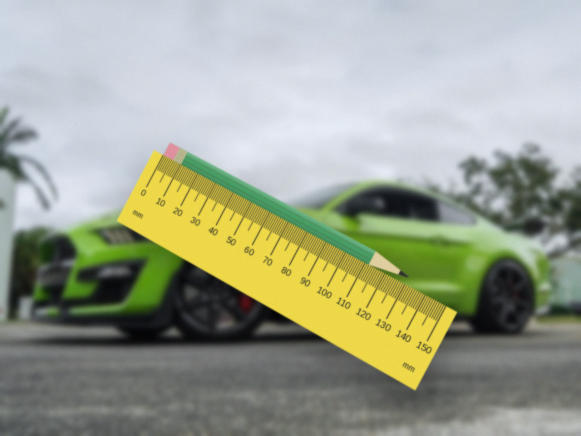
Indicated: {"value": 130, "unit": "mm"}
